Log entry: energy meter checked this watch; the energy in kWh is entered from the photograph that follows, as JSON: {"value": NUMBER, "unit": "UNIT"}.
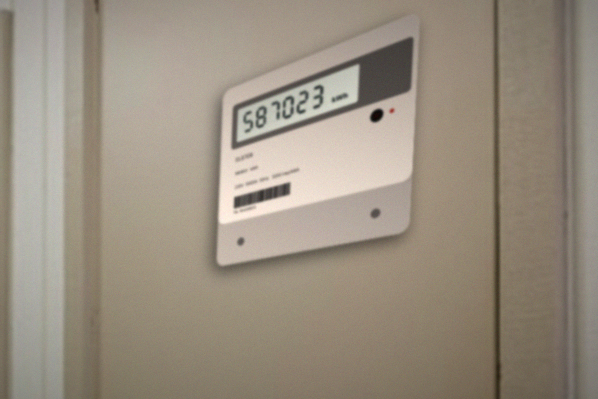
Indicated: {"value": 587023, "unit": "kWh"}
